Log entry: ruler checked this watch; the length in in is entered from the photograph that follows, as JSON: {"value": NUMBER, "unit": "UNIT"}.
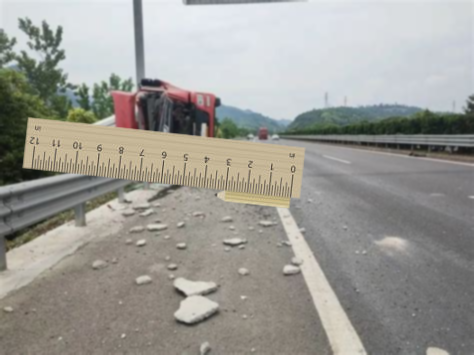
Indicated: {"value": 3.5, "unit": "in"}
